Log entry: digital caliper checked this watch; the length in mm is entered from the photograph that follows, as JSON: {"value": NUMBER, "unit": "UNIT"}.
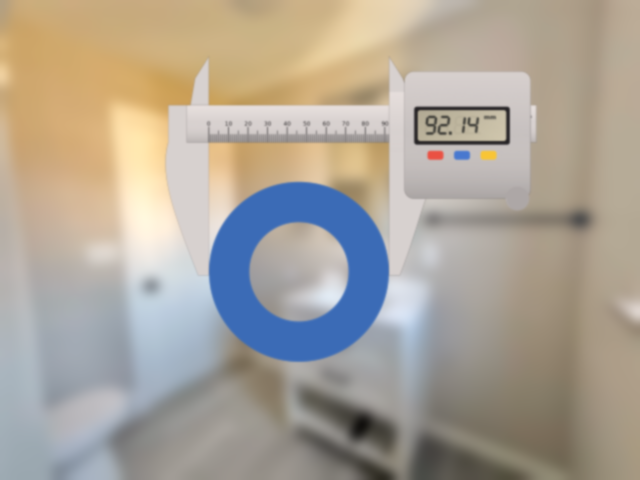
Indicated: {"value": 92.14, "unit": "mm"}
